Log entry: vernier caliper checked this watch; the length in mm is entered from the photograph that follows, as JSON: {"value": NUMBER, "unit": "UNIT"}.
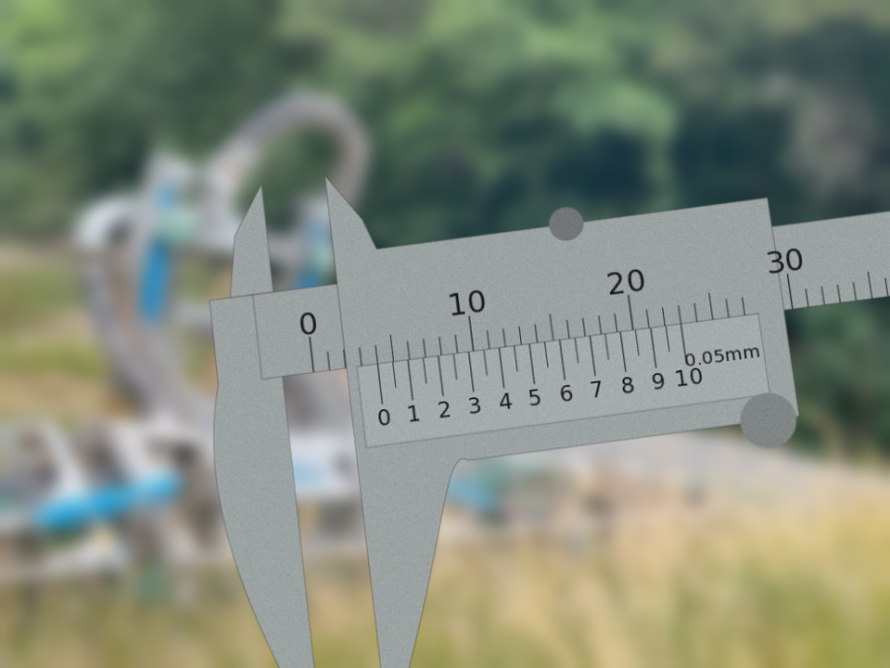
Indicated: {"value": 4.0, "unit": "mm"}
